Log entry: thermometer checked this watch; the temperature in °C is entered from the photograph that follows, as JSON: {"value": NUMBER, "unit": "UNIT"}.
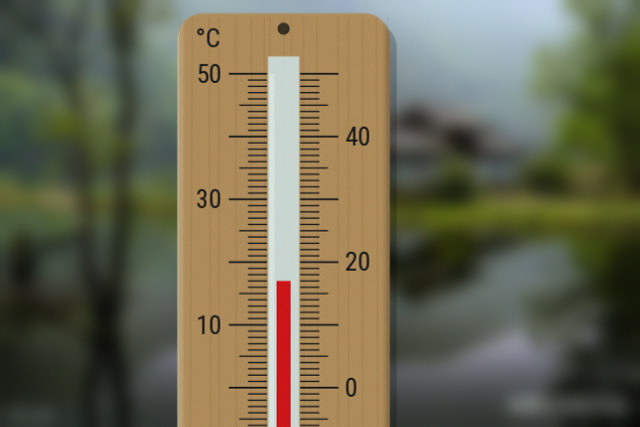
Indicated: {"value": 17, "unit": "°C"}
